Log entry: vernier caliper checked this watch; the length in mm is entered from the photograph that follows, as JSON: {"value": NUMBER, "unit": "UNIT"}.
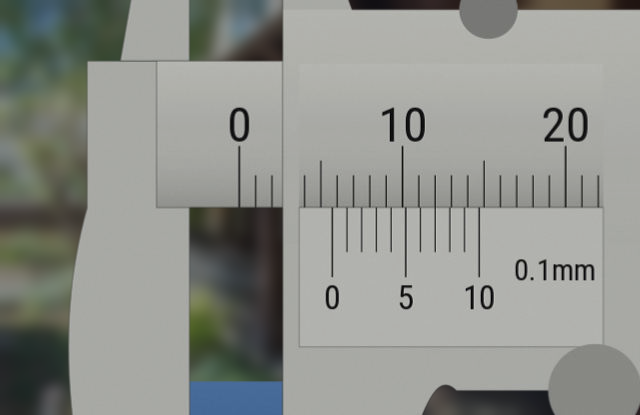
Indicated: {"value": 5.7, "unit": "mm"}
